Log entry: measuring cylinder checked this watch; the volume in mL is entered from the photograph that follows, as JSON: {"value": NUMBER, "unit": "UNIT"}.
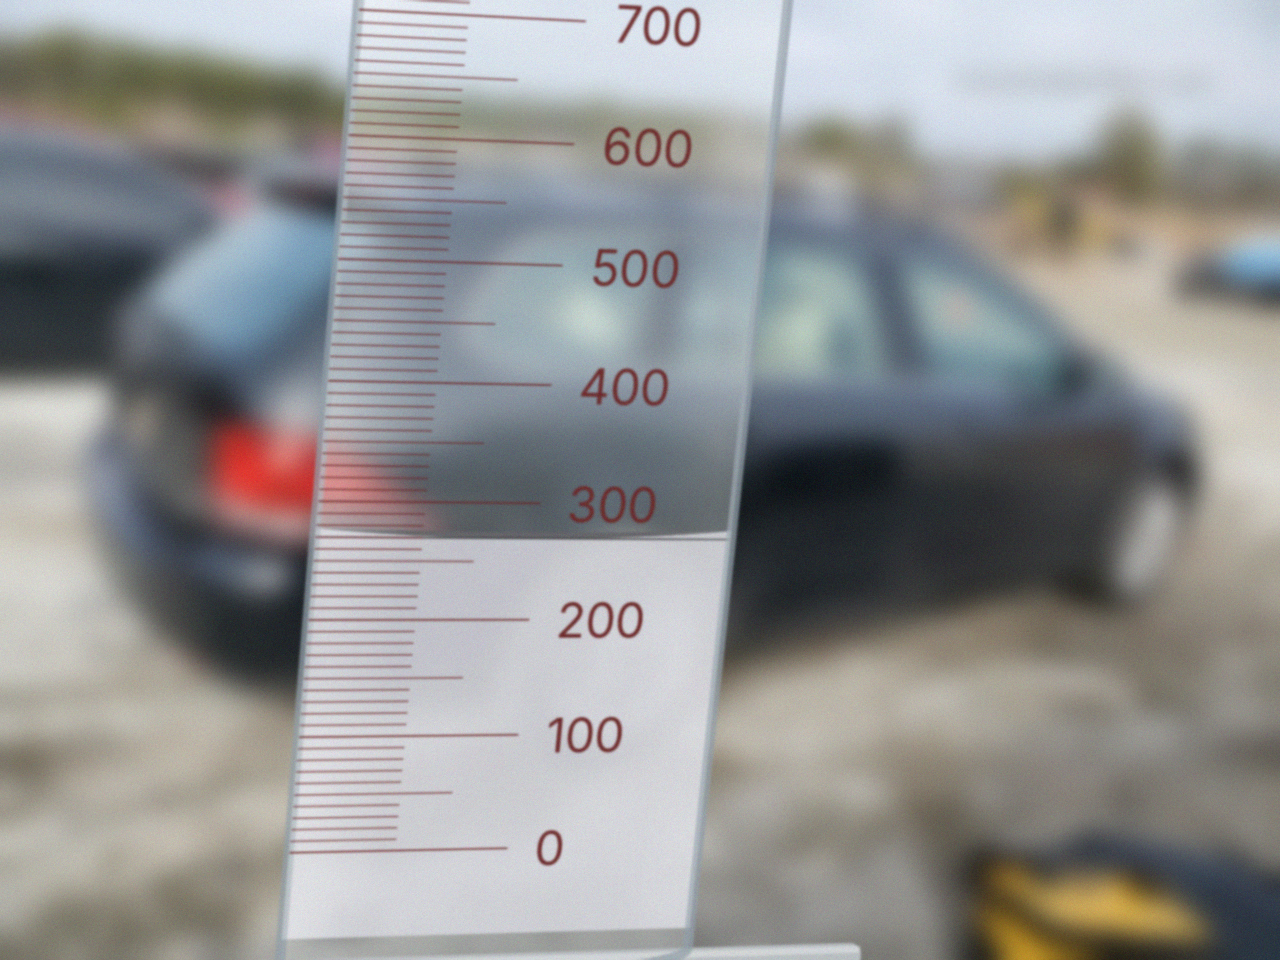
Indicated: {"value": 270, "unit": "mL"}
